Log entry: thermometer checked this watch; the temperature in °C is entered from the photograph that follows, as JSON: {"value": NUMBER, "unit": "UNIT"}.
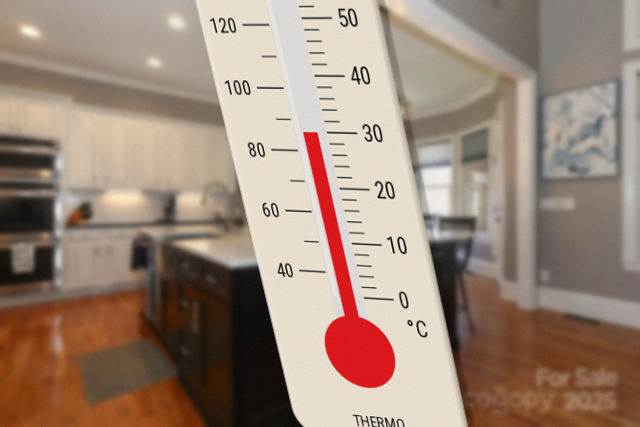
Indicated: {"value": 30, "unit": "°C"}
